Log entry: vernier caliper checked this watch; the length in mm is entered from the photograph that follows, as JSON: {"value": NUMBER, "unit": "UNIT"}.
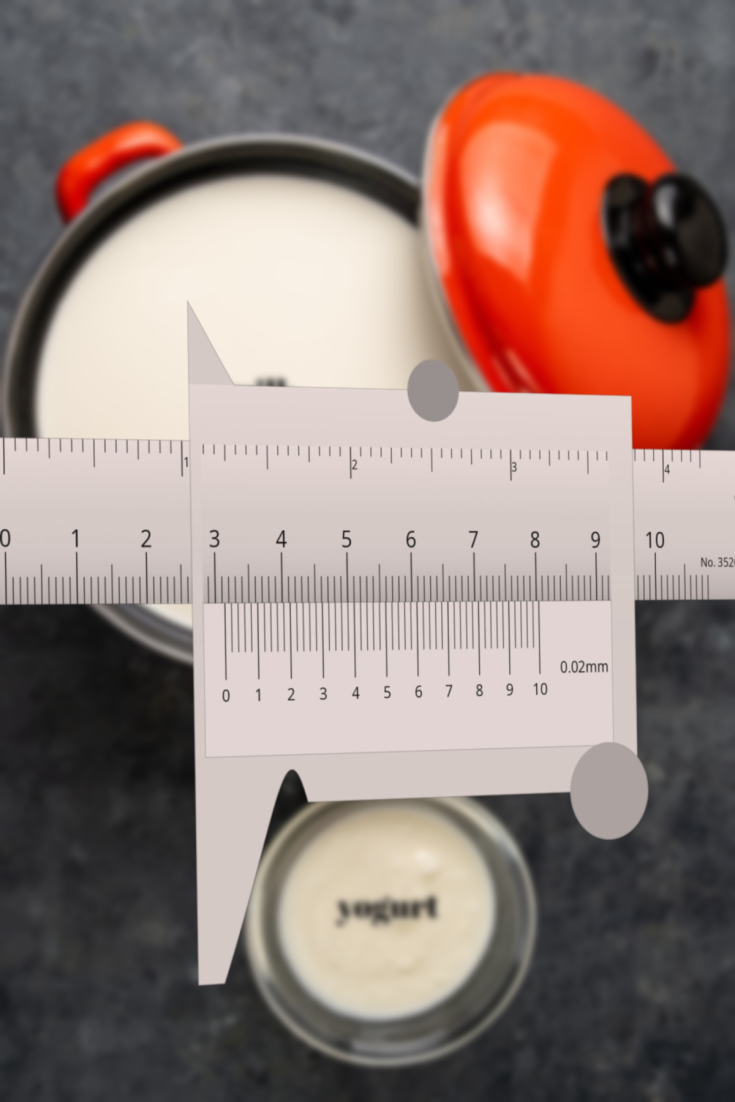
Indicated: {"value": 31.4, "unit": "mm"}
